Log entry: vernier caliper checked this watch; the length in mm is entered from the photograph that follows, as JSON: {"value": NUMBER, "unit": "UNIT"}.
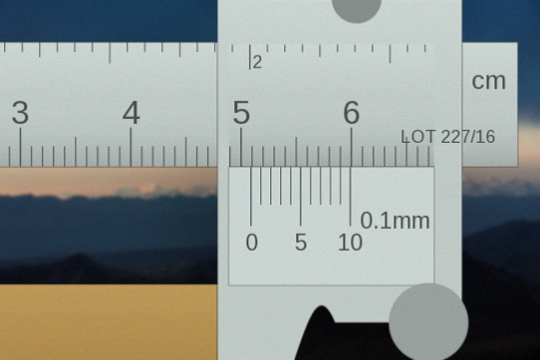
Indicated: {"value": 50.9, "unit": "mm"}
